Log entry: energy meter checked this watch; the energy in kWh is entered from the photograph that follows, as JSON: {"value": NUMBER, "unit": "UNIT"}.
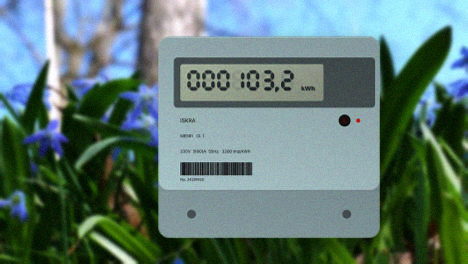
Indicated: {"value": 103.2, "unit": "kWh"}
